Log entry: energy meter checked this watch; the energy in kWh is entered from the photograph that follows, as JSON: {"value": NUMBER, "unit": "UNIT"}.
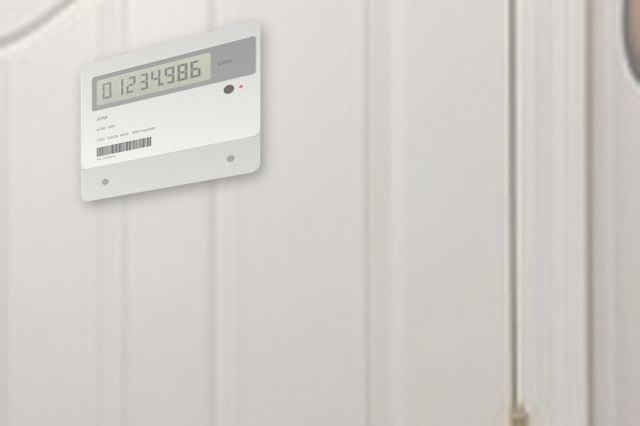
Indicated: {"value": 1234.986, "unit": "kWh"}
